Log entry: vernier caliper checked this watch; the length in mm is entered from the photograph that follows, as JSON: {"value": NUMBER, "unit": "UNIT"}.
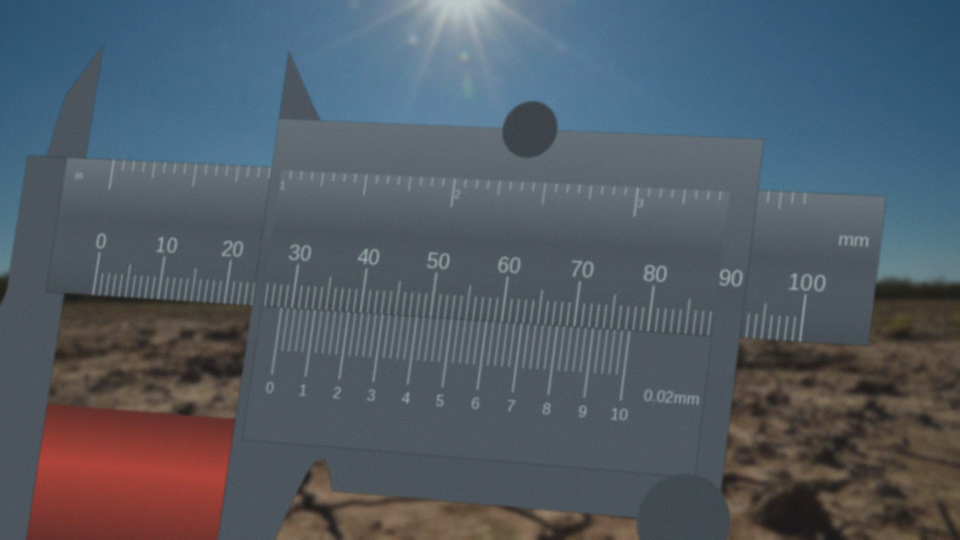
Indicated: {"value": 28.5, "unit": "mm"}
